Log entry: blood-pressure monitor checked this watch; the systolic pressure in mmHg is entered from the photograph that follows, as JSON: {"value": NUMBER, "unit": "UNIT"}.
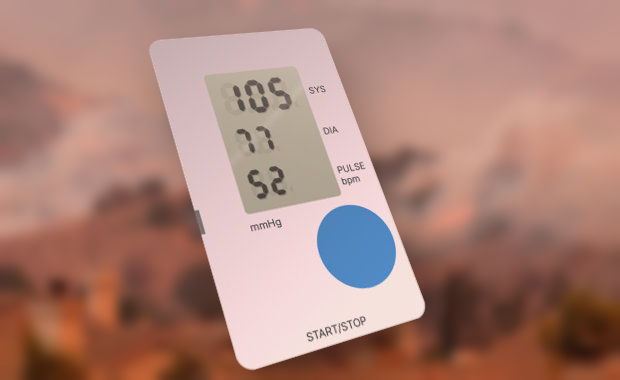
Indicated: {"value": 105, "unit": "mmHg"}
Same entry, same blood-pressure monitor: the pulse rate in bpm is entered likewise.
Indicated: {"value": 52, "unit": "bpm"}
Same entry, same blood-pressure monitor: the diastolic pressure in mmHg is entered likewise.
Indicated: {"value": 77, "unit": "mmHg"}
